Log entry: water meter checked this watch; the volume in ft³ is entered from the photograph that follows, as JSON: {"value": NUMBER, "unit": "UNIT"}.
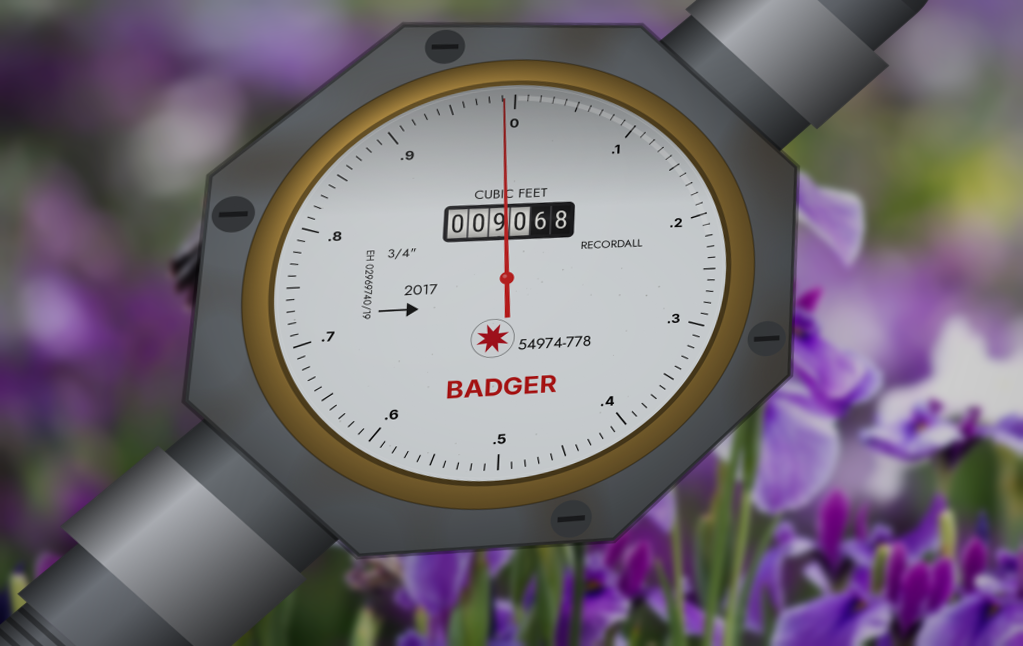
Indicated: {"value": 9067.99, "unit": "ft³"}
